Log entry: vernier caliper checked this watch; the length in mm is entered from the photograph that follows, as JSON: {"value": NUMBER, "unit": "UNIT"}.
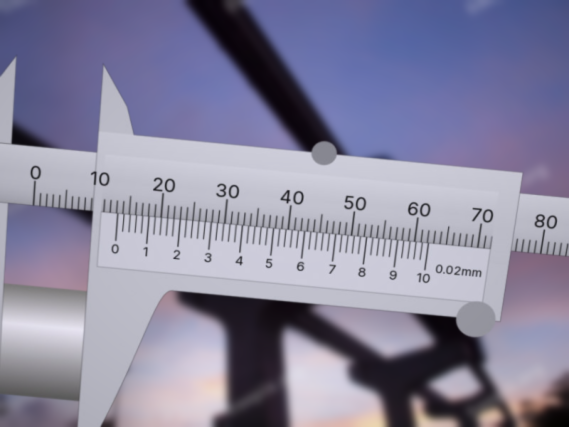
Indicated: {"value": 13.2, "unit": "mm"}
